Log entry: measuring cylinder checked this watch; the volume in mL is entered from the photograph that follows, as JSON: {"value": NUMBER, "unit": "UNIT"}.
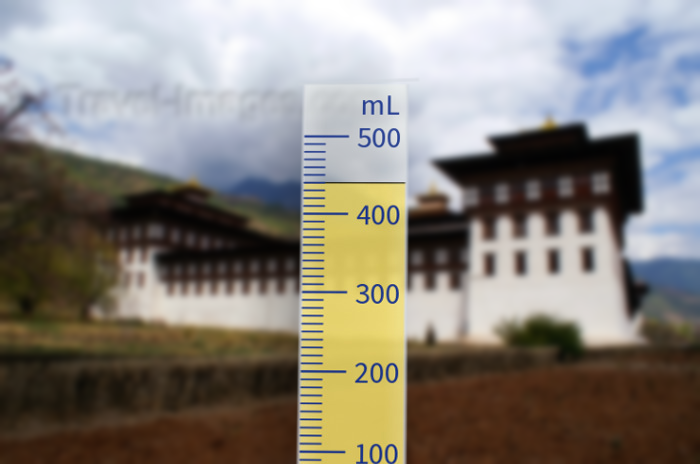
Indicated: {"value": 440, "unit": "mL"}
